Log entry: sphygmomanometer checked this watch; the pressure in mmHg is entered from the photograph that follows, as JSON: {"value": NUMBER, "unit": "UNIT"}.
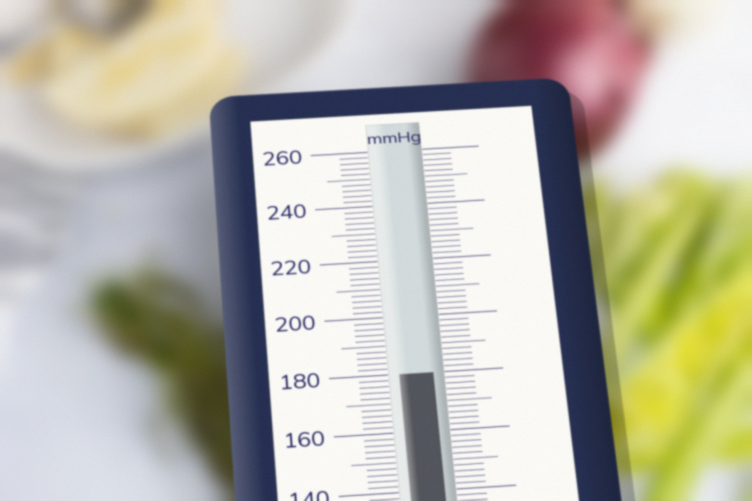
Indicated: {"value": 180, "unit": "mmHg"}
